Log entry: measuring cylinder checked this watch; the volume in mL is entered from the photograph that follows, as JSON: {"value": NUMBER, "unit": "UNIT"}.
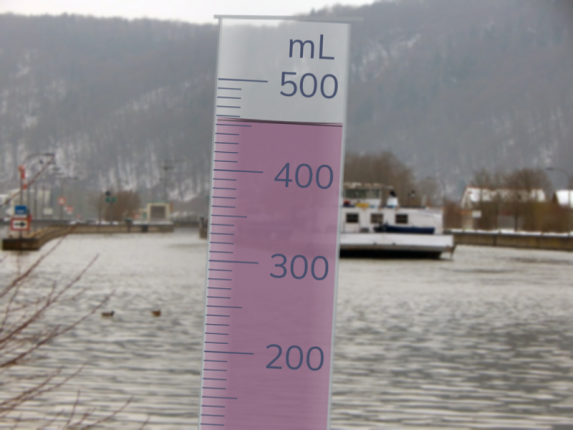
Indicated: {"value": 455, "unit": "mL"}
